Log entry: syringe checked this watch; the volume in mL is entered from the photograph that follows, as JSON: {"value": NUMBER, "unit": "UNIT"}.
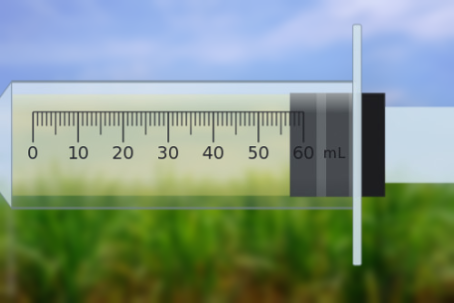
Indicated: {"value": 57, "unit": "mL"}
